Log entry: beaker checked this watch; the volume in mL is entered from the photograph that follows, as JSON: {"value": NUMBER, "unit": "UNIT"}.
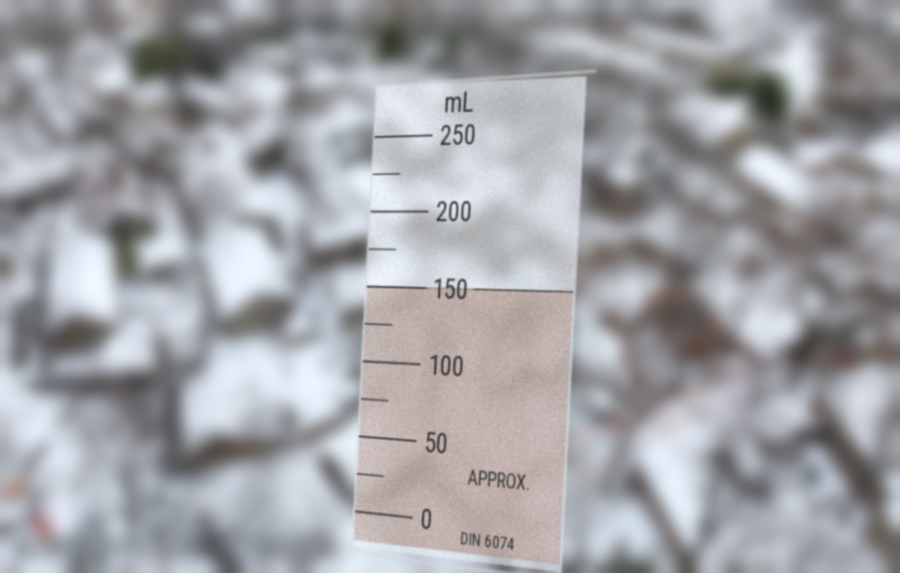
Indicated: {"value": 150, "unit": "mL"}
